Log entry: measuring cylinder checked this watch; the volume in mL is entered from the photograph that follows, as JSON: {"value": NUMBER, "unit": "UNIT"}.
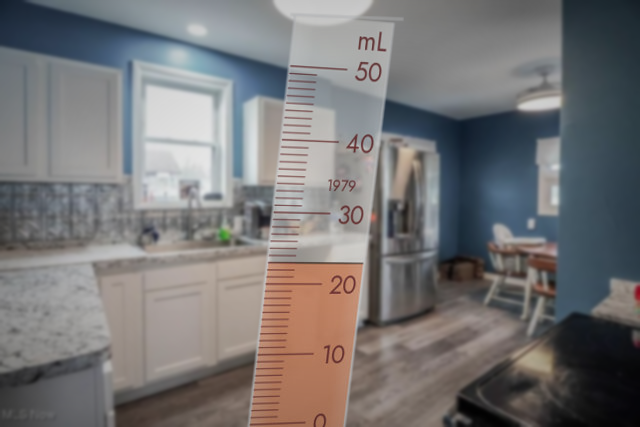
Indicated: {"value": 23, "unit": "mL"}
